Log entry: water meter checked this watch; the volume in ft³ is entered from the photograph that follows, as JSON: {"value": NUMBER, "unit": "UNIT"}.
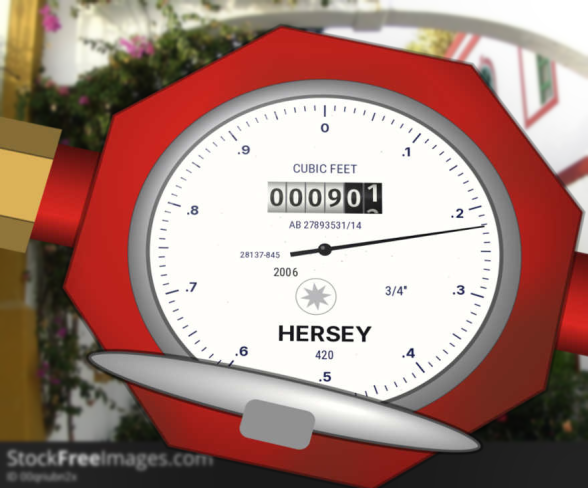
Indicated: {"value": 901.22, "unit": "ft³"}
